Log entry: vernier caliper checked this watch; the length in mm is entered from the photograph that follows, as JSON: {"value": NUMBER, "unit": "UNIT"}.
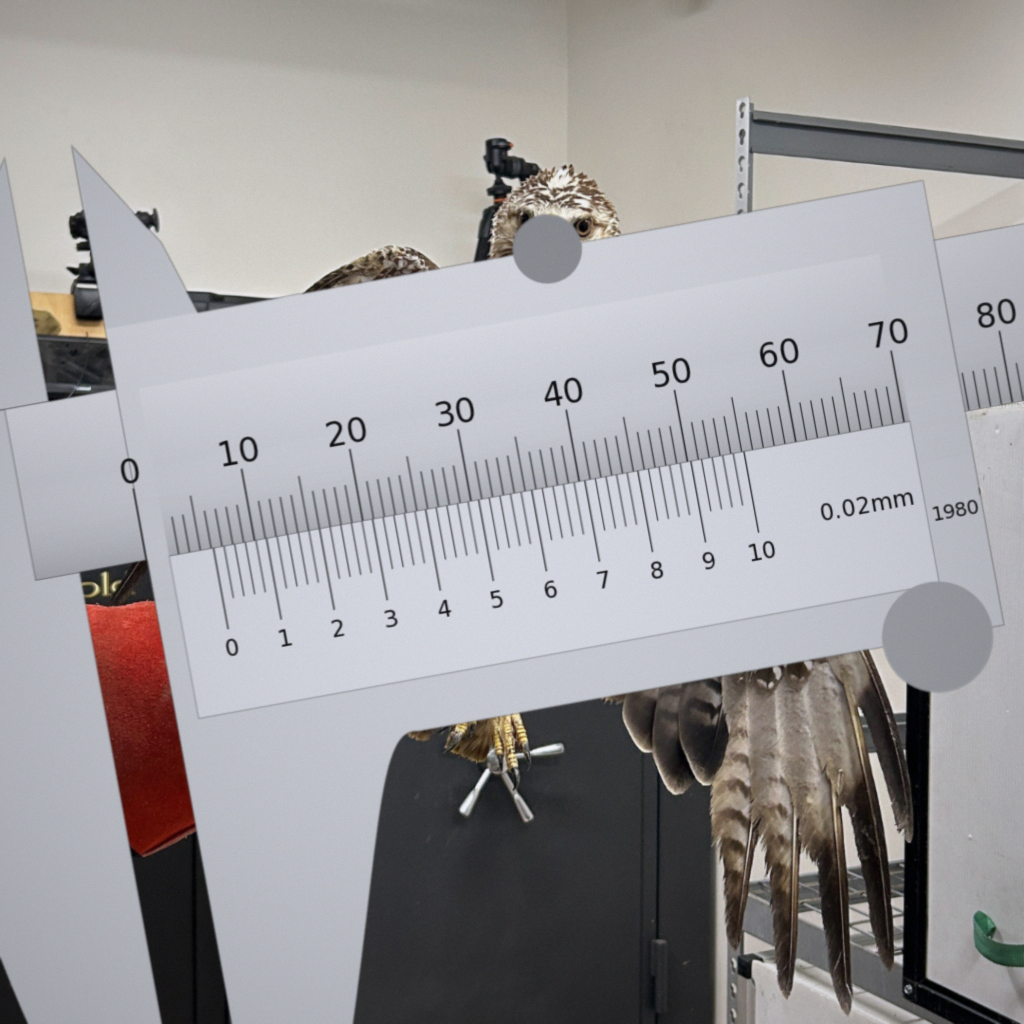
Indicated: {"value": 6.2, "unit": "mm"}
